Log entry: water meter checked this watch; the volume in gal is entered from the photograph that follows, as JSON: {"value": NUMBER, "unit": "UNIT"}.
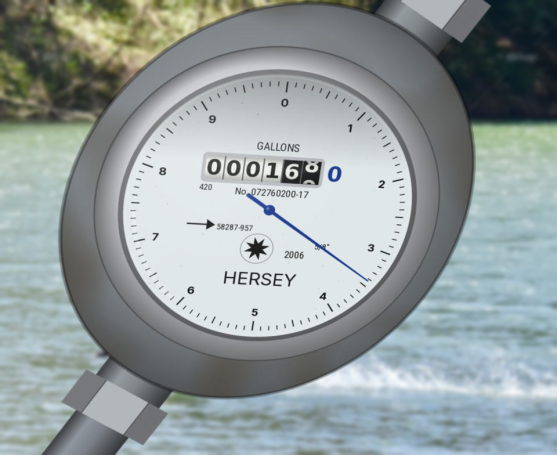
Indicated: {"value": 1683.4, "unit": "gal"}
